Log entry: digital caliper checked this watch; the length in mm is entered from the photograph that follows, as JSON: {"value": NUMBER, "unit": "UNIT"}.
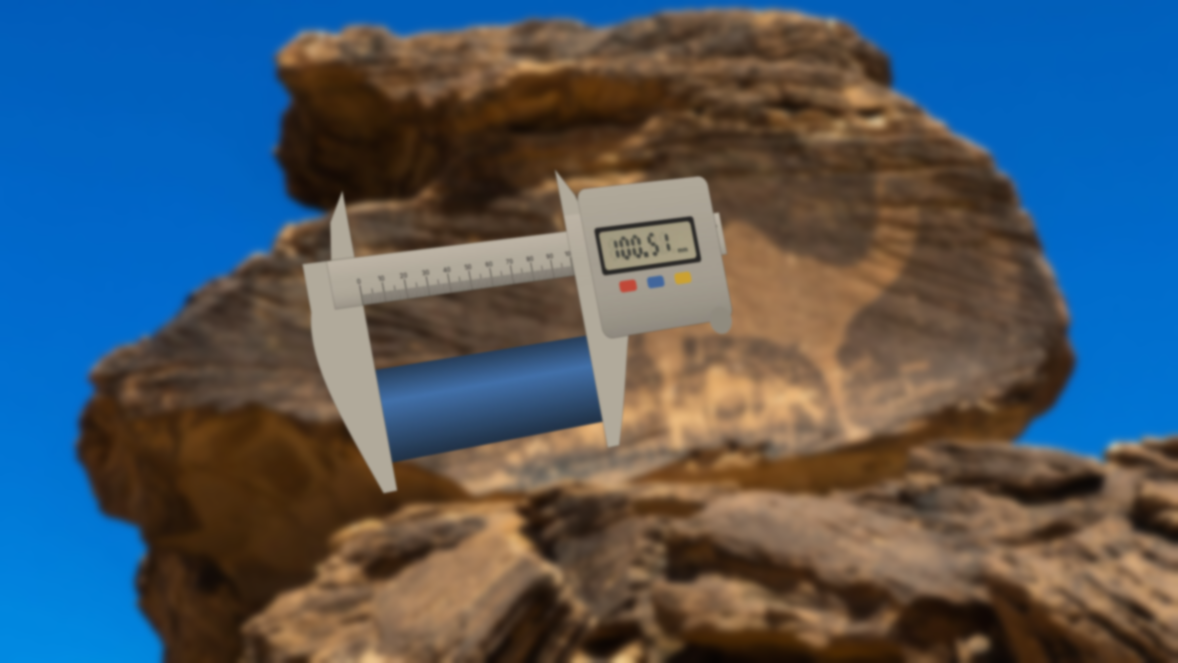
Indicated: {"value": 100.51, "unit": "mm"}
